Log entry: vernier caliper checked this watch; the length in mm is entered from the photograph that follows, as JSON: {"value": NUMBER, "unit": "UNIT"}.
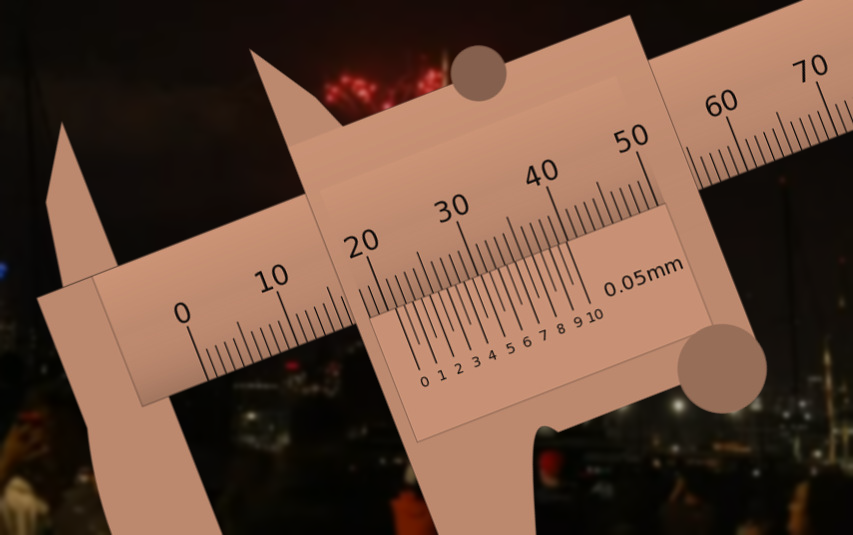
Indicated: {"value": 20.8, "unit": "mm"}
